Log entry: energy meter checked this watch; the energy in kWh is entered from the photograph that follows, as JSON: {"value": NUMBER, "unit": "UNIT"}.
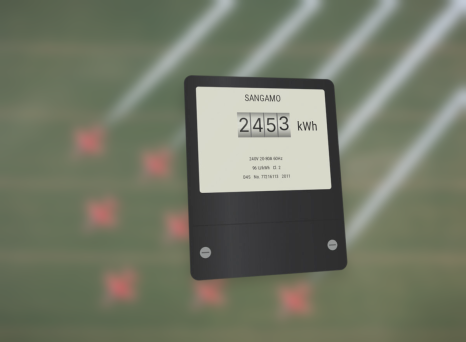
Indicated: {"value": 2453, "unit": "kWh"}
